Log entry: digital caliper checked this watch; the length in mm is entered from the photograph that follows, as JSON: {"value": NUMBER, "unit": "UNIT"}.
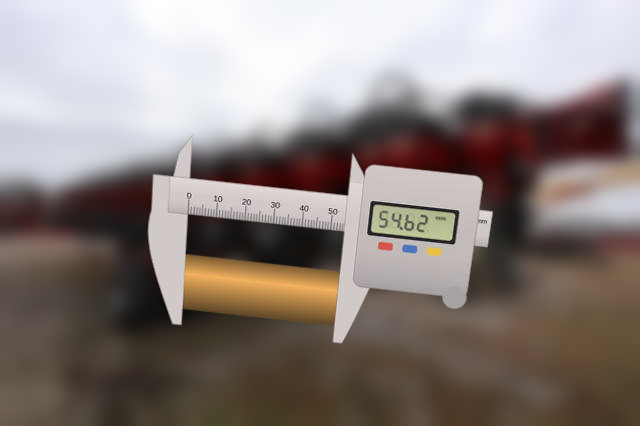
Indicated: {"value": 54.62, "unit": "mm"}
